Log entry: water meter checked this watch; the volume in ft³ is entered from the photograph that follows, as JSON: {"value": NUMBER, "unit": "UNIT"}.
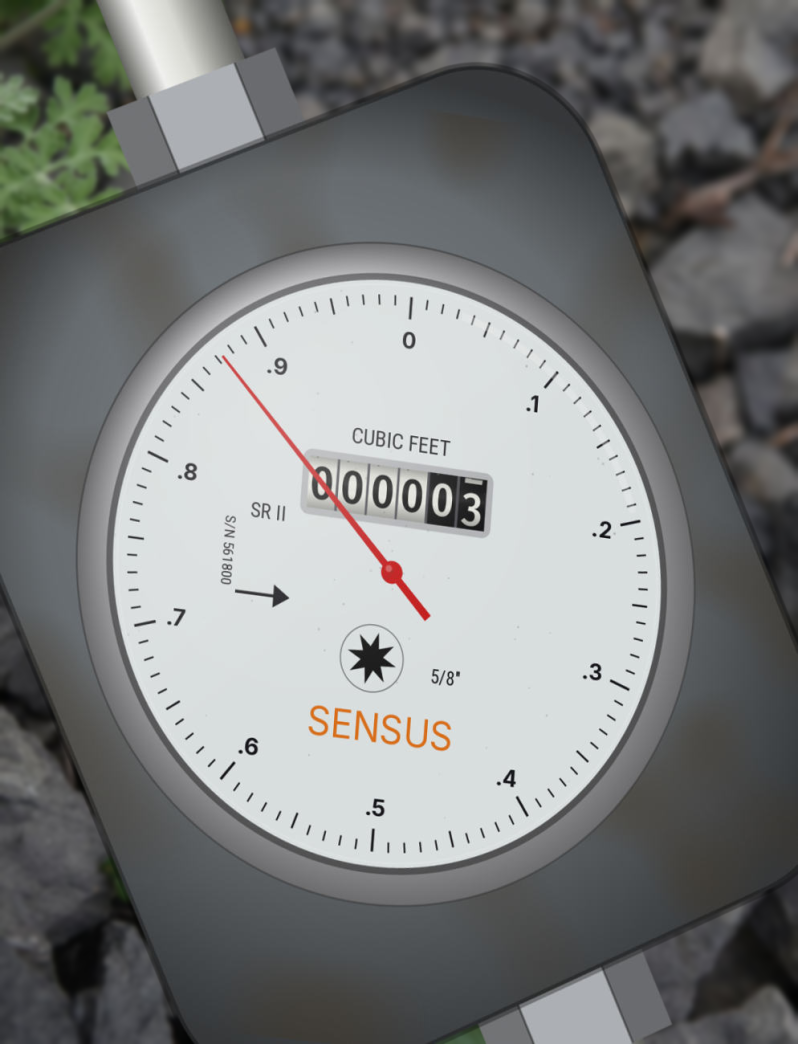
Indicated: {"value": 2.87, "unit": "ft³"}
